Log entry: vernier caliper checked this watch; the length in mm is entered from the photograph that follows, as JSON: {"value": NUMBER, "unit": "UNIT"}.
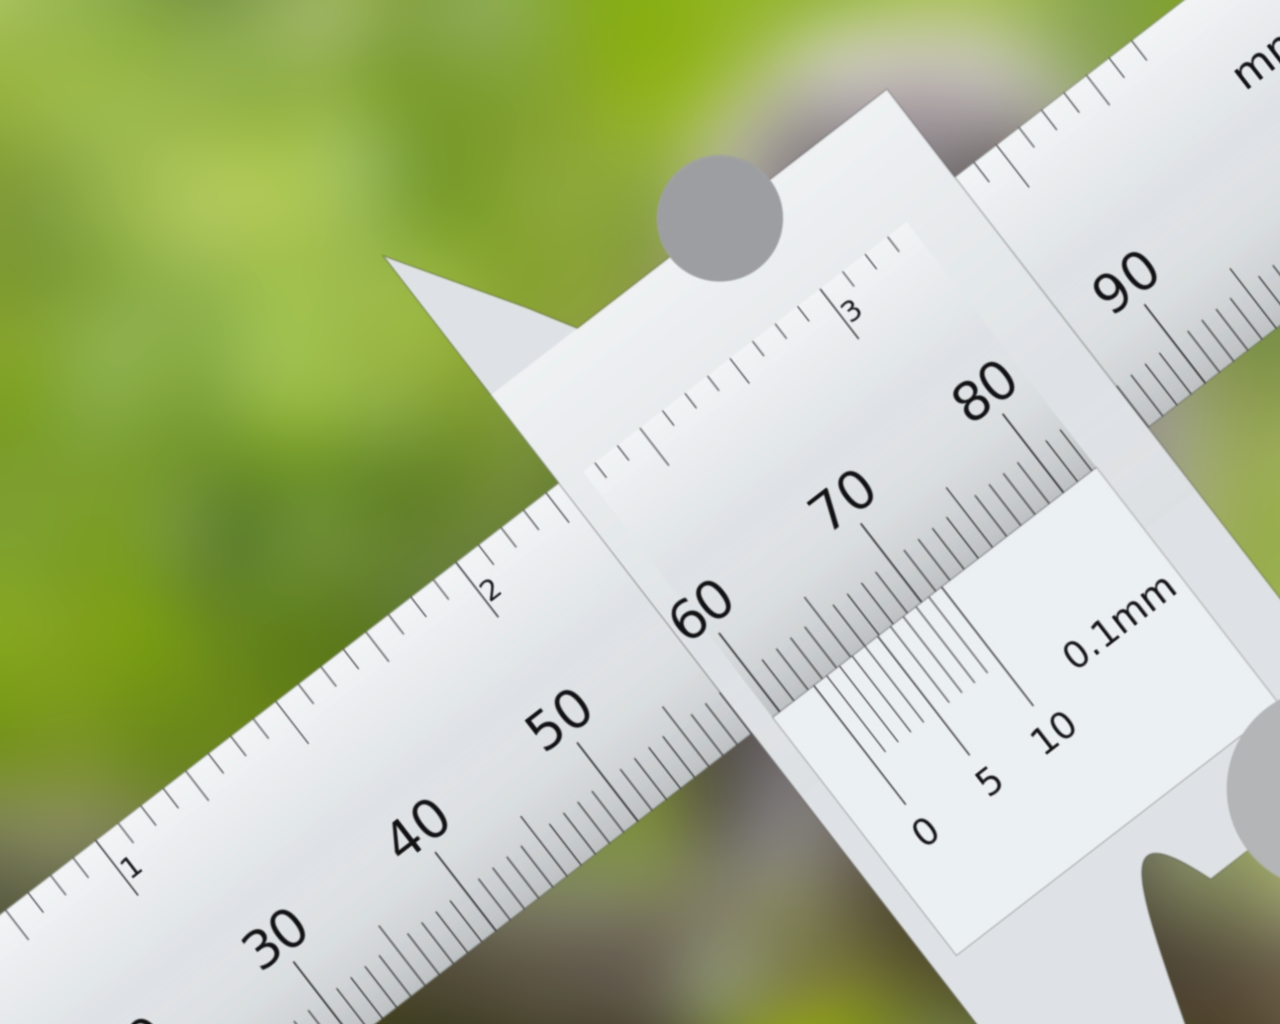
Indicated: {"value": 62.4, "unit": "mm"}
